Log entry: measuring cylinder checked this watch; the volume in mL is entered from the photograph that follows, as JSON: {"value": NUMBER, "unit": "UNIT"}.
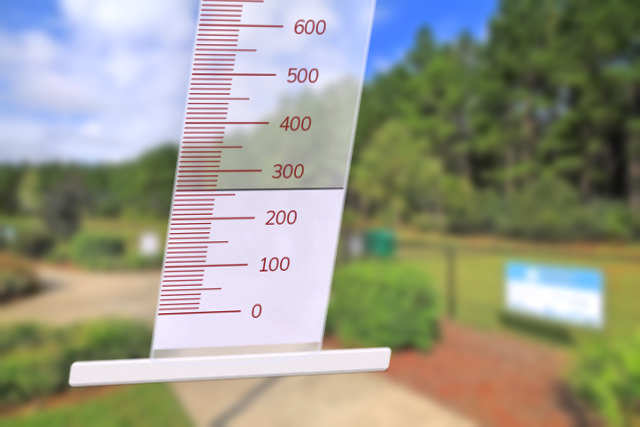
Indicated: {"value": 260, "unit": "mL"}
